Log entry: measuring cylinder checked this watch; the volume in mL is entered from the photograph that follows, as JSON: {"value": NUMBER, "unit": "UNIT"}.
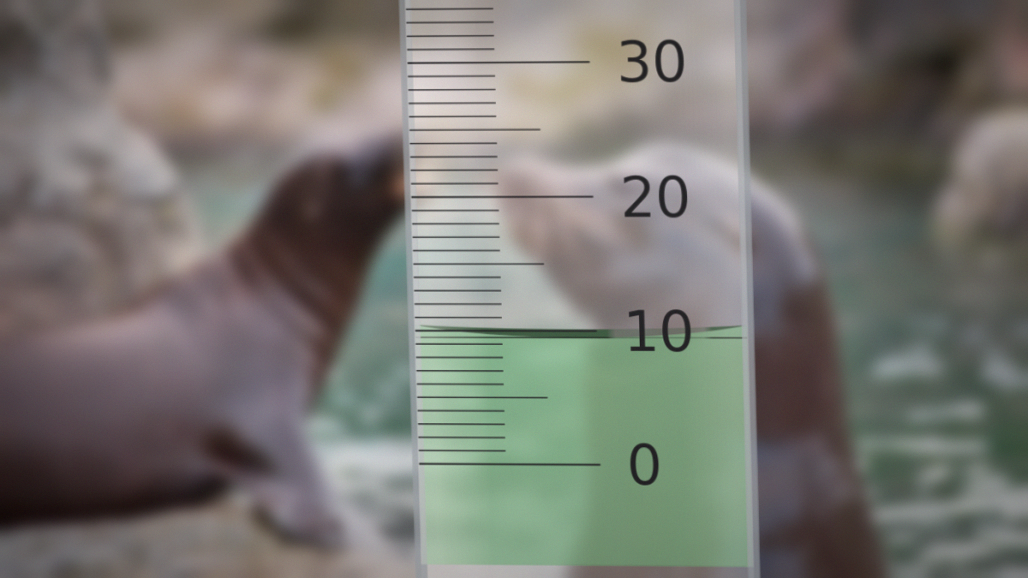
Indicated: {"value": 9.5, "unit": "mL"}
